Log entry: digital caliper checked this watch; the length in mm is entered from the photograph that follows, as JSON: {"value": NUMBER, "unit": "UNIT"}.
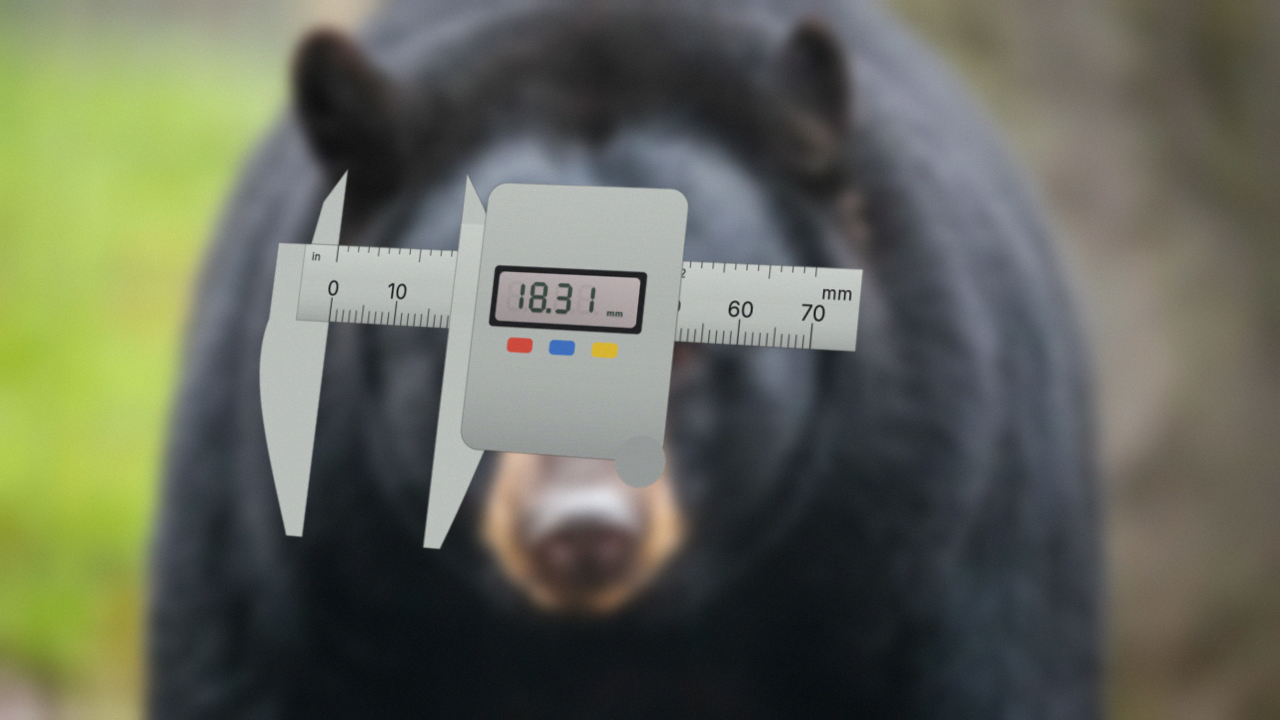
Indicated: {"value": 18.31, "unit": "mm"}
